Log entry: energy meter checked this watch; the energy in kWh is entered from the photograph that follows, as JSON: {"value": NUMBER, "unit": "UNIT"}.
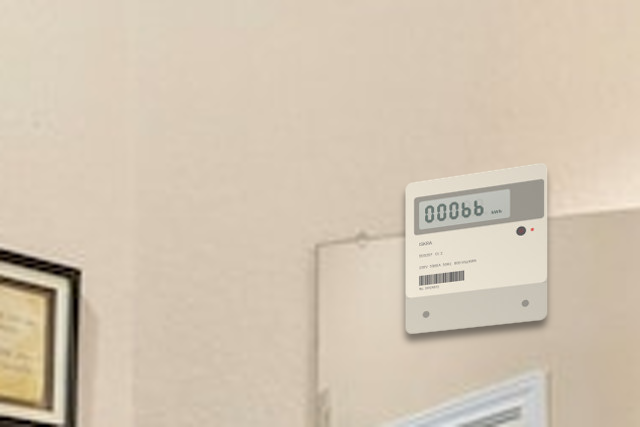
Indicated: {"value": 66, "unit": "kWh"}
